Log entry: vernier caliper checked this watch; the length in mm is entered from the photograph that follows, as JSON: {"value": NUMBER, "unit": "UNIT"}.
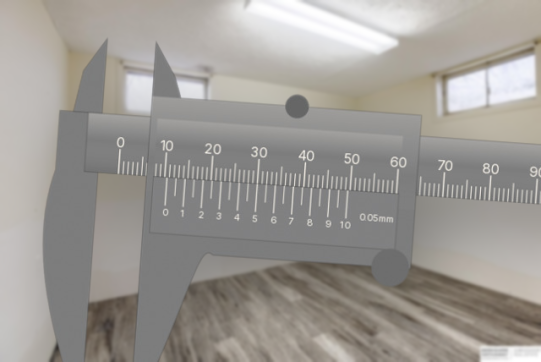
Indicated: {"value": 10.5, "unit": "mm"}
